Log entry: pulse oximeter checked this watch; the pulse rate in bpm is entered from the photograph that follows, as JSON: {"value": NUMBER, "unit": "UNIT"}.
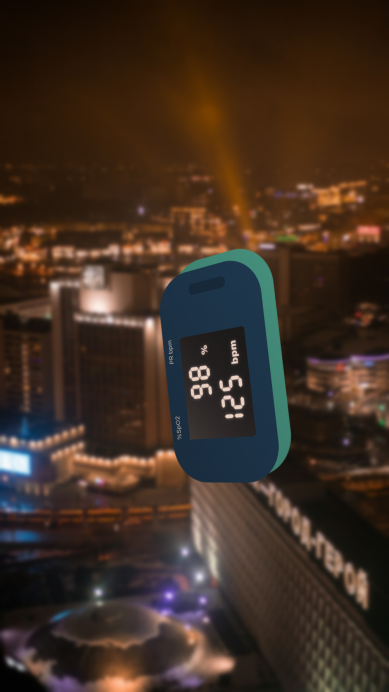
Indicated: {"value": 125, "unit": "bpm"}
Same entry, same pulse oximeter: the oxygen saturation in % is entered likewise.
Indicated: {"value": 98, "unit": "%"}
